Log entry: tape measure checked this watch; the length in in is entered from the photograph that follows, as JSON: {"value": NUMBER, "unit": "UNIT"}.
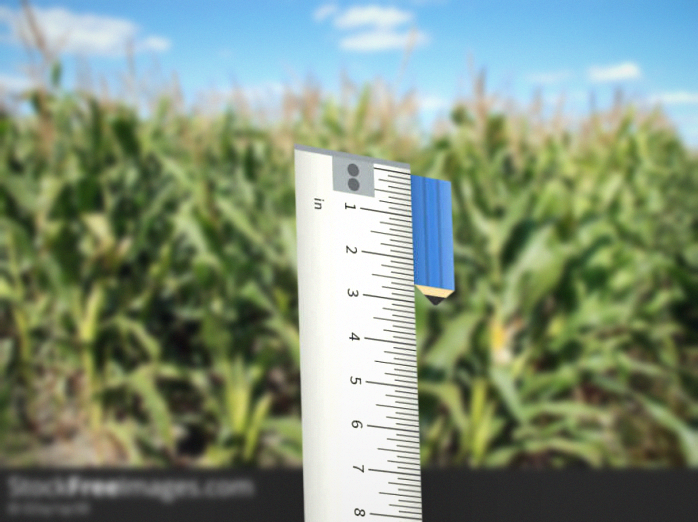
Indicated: {"value": 3, "unit": "in"}
